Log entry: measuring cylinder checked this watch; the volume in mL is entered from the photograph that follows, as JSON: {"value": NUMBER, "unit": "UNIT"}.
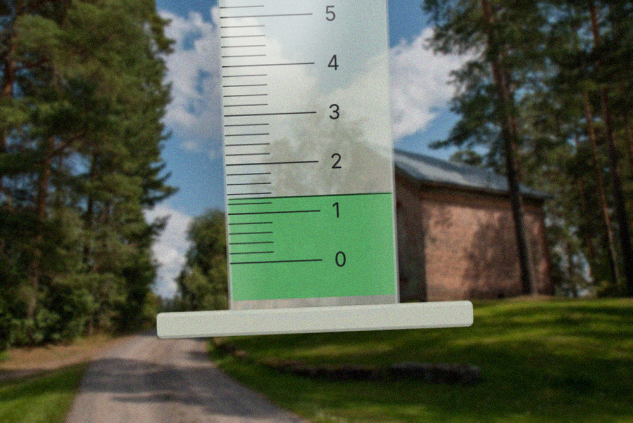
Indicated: {"value": 1.3, "unit": "mL"}
